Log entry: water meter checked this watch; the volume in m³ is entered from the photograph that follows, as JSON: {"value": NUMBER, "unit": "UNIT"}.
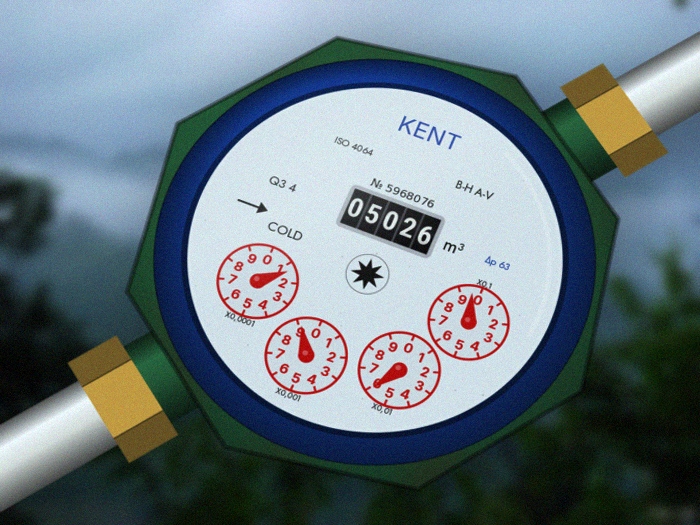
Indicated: {"value": 5025.9591, "unit": "m³"}
